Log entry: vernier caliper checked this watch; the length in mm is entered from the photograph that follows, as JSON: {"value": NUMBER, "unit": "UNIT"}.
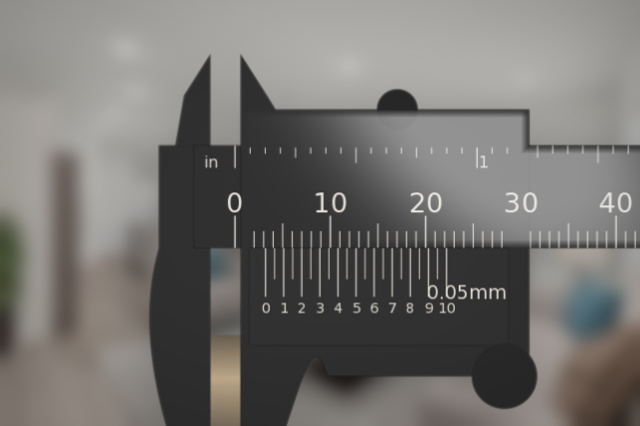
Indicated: {"value": 3.2, "unit": "mm"}
